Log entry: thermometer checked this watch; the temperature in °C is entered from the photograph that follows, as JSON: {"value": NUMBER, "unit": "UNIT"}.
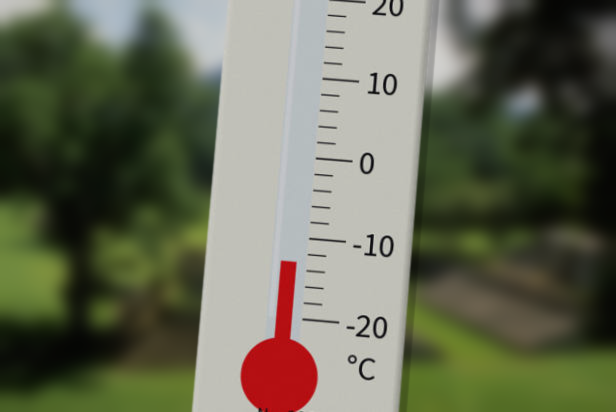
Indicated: {"value": -13, "unit": "°C"}
